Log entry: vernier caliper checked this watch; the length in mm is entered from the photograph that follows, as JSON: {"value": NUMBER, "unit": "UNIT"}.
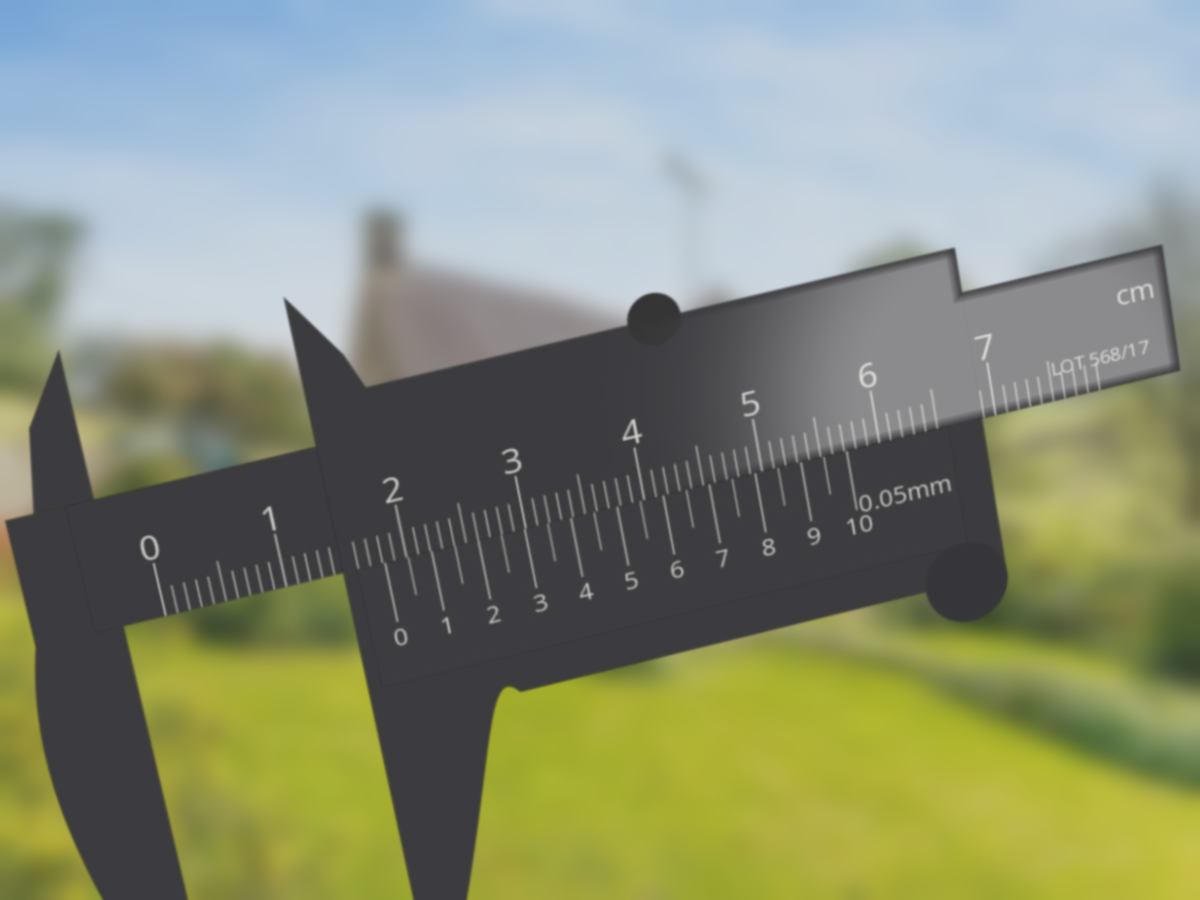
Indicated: {"value": 18.2, "unit": "mm"}
